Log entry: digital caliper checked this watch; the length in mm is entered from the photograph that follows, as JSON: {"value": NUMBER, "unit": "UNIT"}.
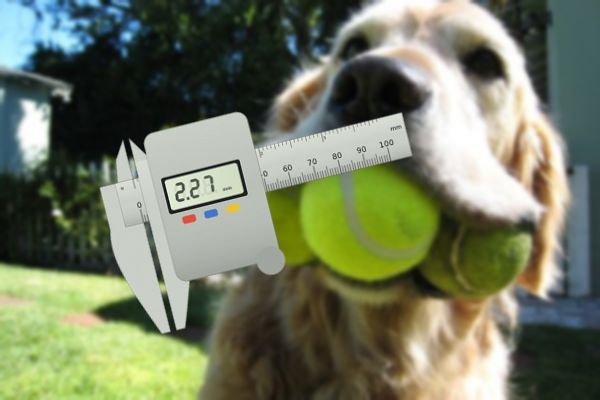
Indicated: {"value": 2.27, "unit": "mm"}
